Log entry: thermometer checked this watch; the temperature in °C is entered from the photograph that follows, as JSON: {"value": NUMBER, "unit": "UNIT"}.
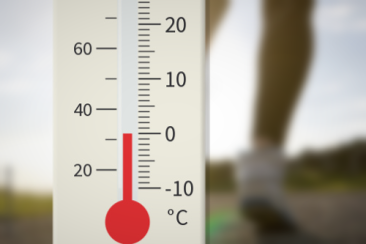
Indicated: {"value": 0, "unit": "°C"}
